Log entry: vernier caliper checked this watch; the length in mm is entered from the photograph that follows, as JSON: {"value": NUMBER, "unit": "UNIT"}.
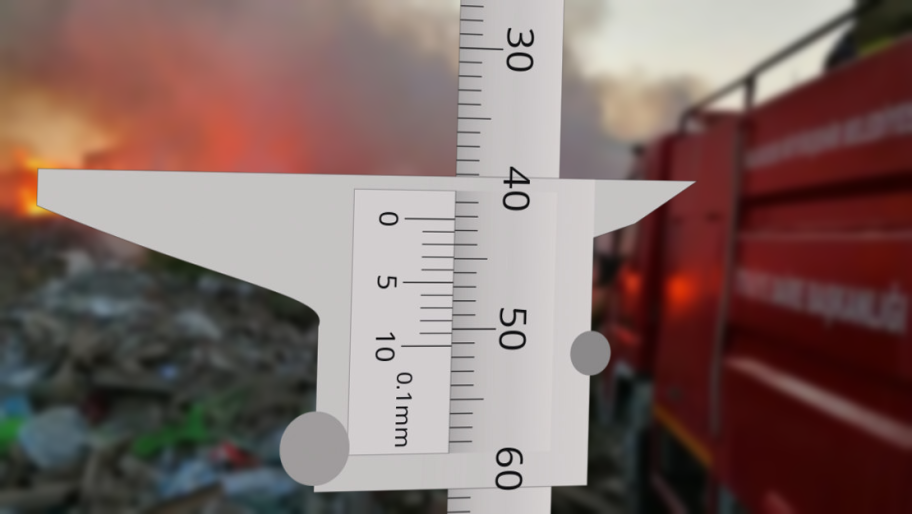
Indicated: {"value": 42.2, "unit": "mm"}
